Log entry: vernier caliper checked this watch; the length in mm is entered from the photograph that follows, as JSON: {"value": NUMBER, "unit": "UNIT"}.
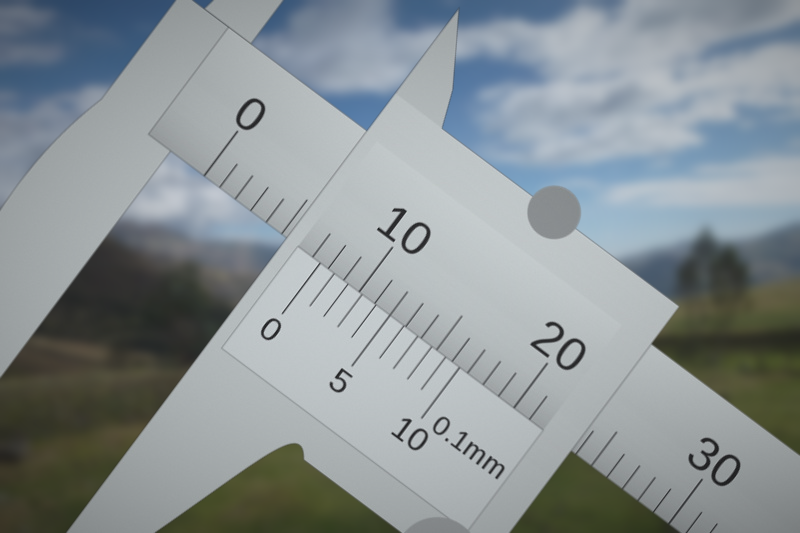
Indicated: {"value": 7.5, "unit": "mm"}
